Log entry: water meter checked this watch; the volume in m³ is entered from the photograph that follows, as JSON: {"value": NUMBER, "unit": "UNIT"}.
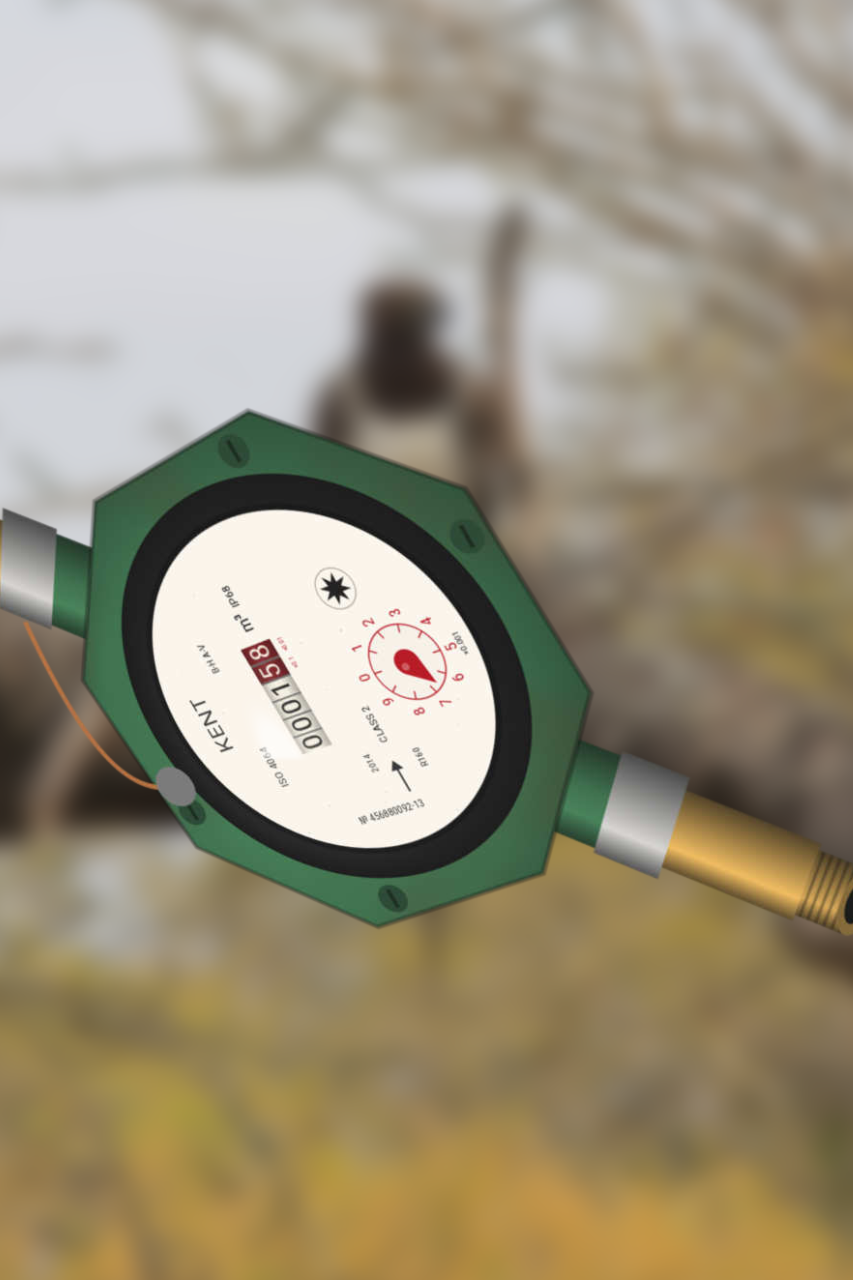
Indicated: {"value": 1.586, "unit": "m³"}
